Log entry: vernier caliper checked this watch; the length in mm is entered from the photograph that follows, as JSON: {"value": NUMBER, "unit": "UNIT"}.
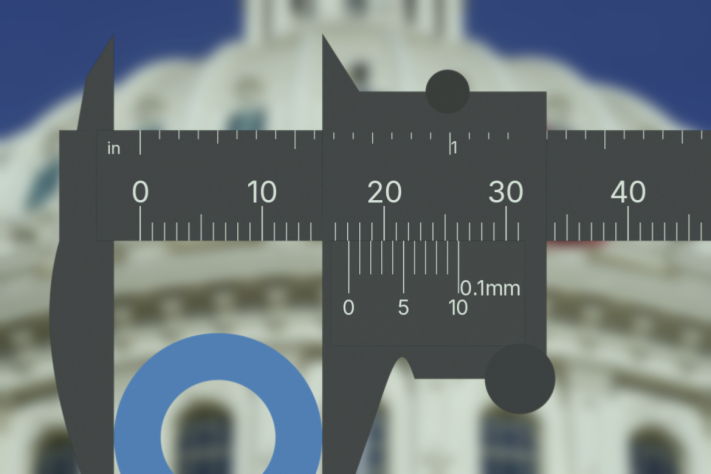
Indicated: {"value": 17.1, "unit": "mm"}
